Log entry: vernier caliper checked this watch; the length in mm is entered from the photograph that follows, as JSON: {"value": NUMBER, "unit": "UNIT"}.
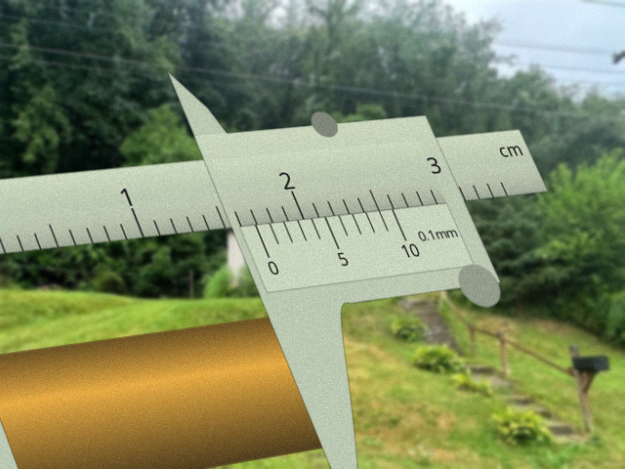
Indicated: {"value": 16.9, "unit": "mm"}
